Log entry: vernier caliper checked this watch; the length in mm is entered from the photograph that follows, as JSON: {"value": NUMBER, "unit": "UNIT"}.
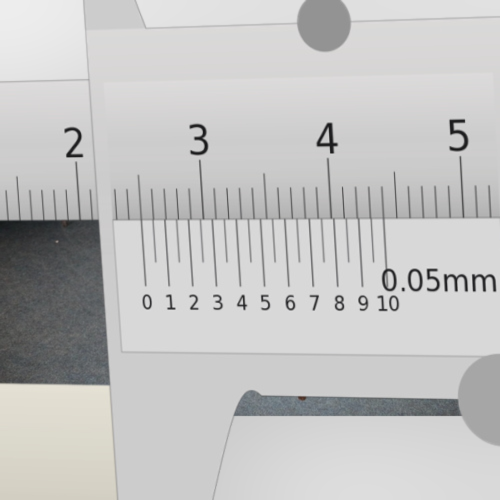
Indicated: {"value": 25.0, "unit": "mm"}
